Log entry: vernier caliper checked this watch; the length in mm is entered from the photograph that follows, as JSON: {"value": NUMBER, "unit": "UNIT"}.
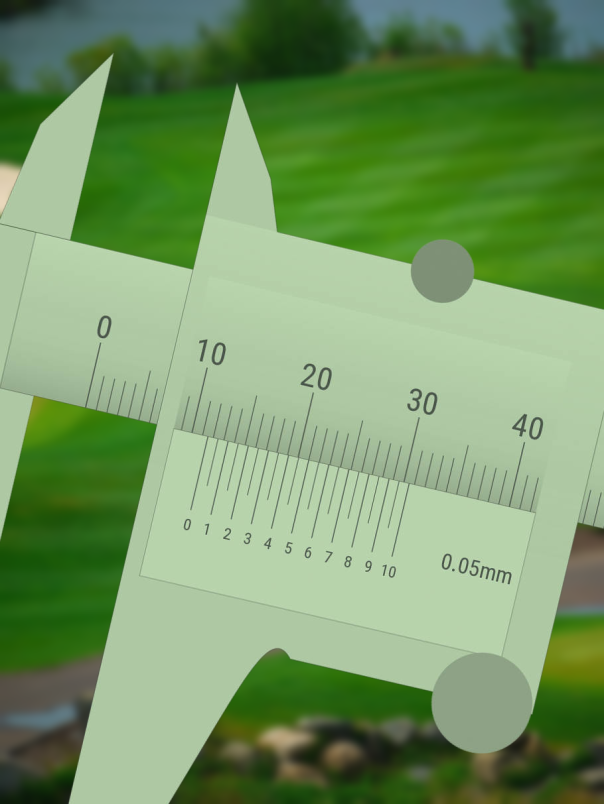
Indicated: {"value": 11.5, "unit": "mm"}
